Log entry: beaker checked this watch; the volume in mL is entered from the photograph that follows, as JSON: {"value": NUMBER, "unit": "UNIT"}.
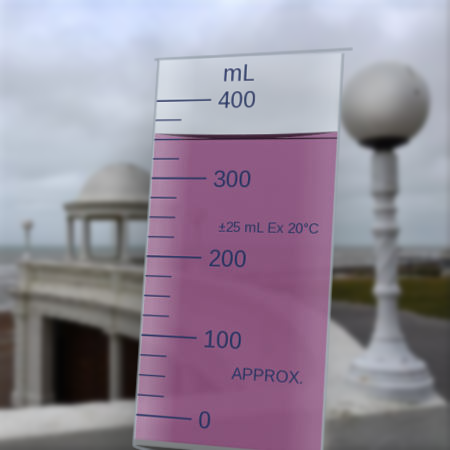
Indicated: {"value": 350, "unit": "mL"}
